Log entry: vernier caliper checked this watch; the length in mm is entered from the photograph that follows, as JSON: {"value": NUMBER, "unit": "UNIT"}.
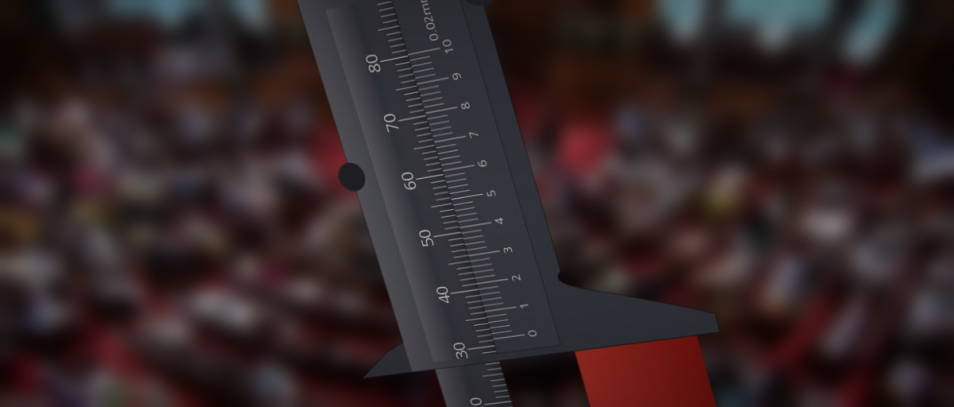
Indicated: {"value": 31.2, "unit": "mm"}
